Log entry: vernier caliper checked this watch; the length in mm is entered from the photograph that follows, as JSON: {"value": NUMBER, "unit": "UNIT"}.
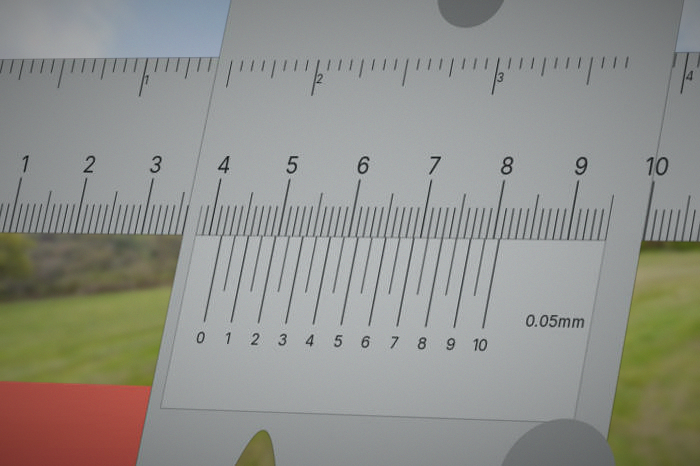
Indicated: {"value": 41.8, "unit": "mm"}
